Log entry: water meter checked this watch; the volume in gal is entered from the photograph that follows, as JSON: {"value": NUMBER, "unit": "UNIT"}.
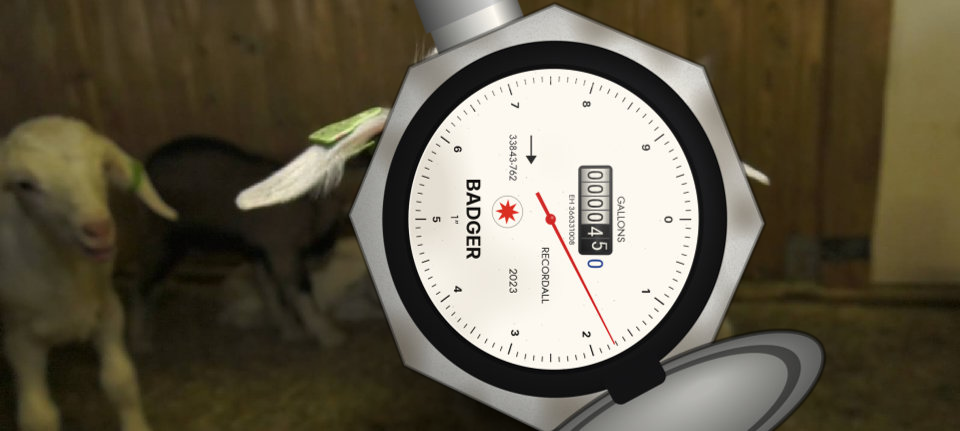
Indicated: {"value": 451.7, "unit": "gal"}
